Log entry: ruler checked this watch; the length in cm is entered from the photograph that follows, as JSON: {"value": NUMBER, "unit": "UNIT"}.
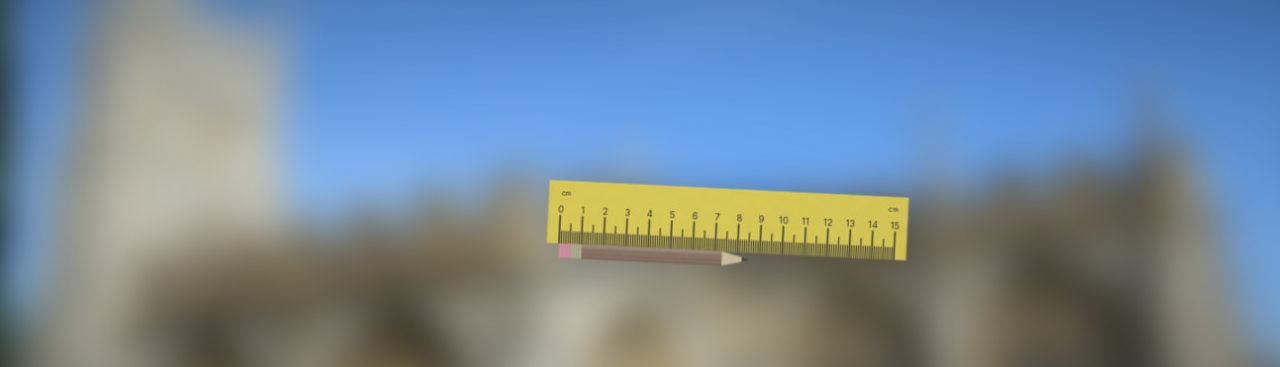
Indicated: {"value": 8.5, "unit": "cm"}
